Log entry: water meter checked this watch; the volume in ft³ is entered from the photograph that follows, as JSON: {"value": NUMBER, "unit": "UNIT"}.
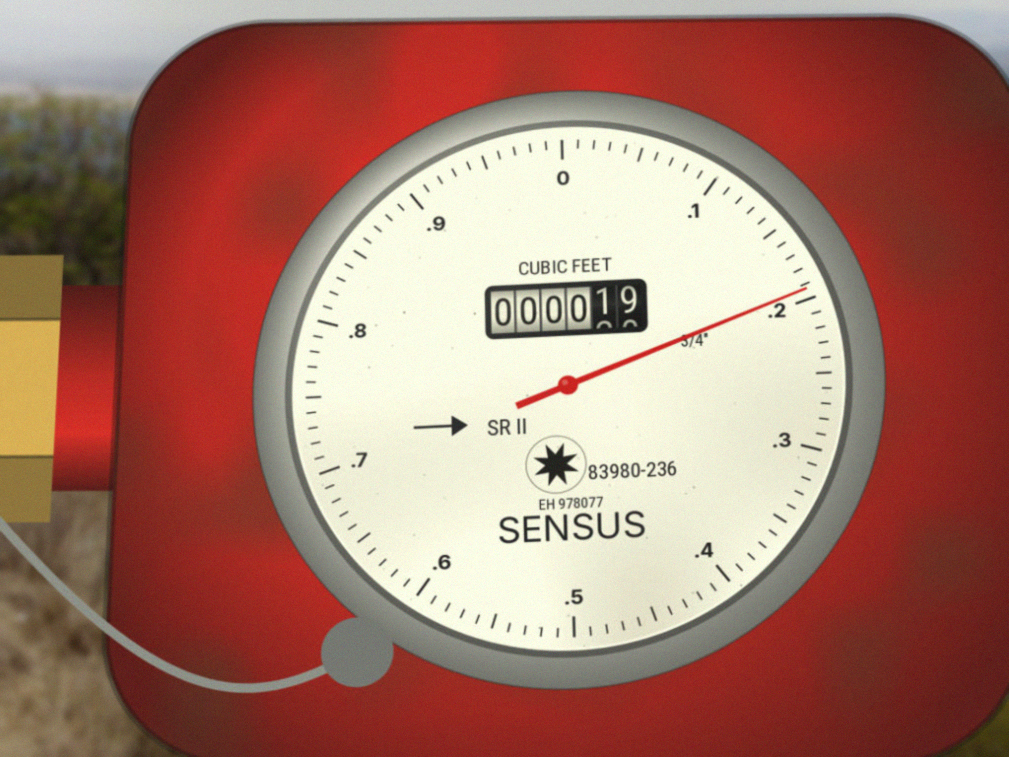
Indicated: {"value": 19.19, "unit": "ft³"}
